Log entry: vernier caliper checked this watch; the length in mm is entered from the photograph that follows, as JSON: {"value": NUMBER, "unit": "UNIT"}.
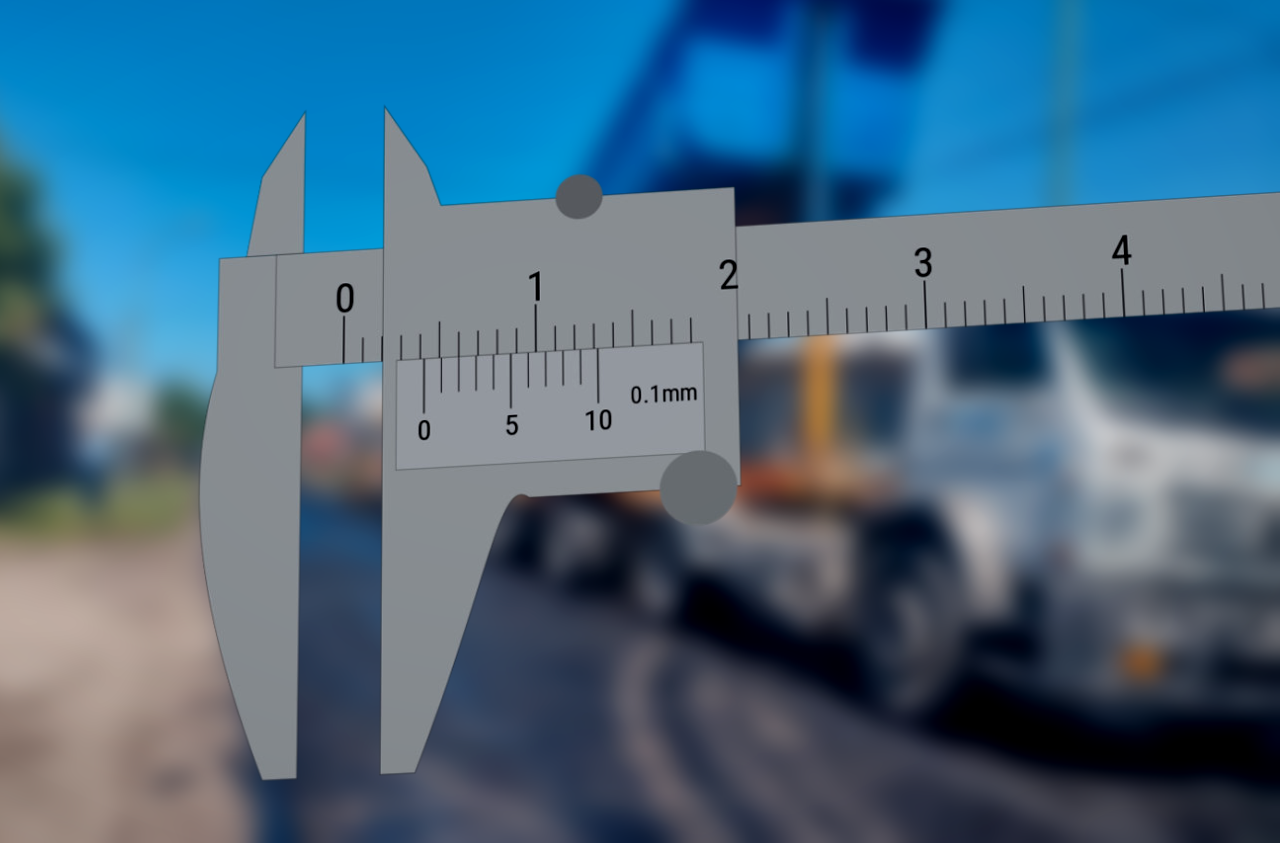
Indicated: {"value": 4.2, "unit": "mm"}
